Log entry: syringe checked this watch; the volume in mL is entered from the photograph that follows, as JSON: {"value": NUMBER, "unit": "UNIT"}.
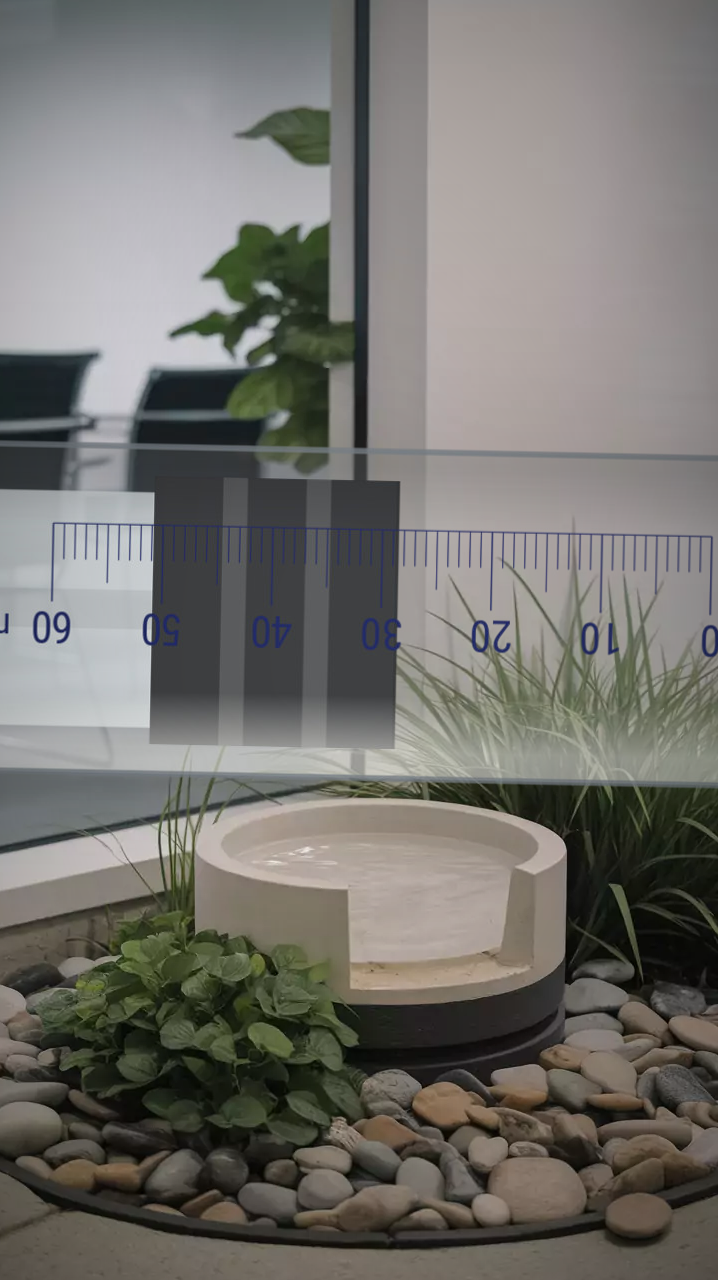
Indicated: {"value": 28.5, "unit": "mL"}
